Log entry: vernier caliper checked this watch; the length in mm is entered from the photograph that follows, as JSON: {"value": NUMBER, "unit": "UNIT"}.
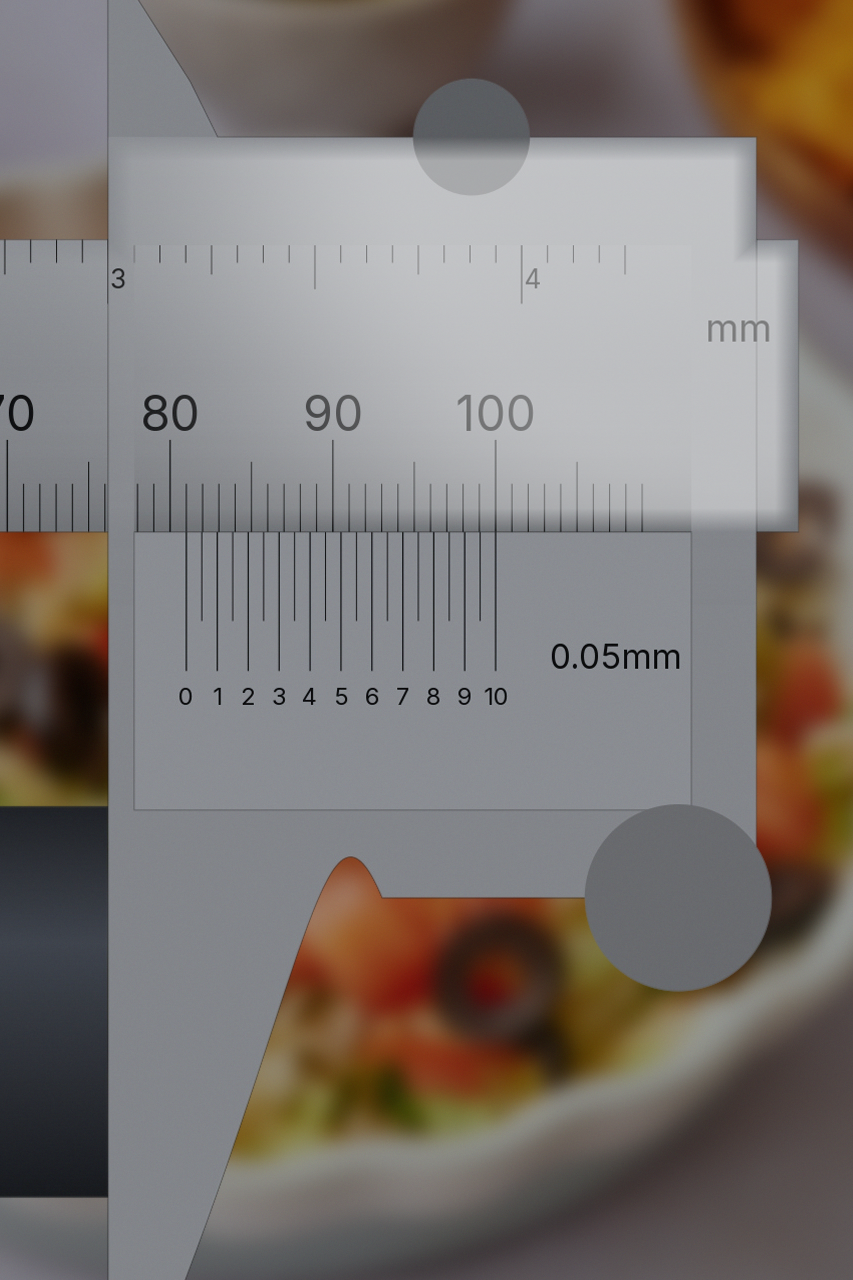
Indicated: {"value": 81.0, "unit": "mm"}
